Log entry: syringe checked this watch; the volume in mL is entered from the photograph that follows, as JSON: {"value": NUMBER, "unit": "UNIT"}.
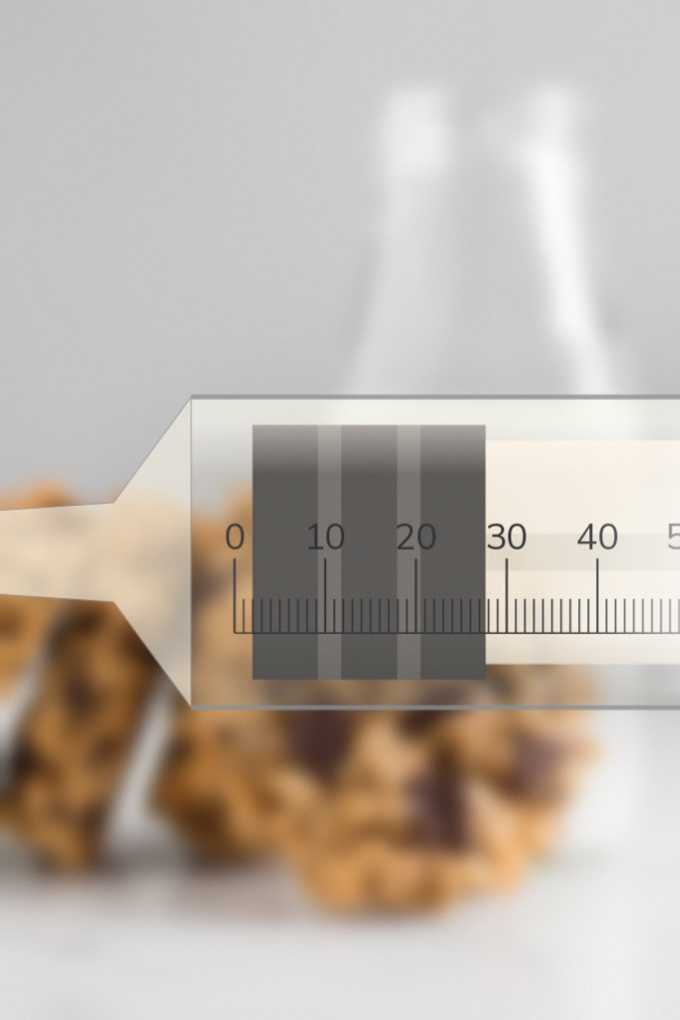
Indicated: {"value": 2, "unit": "mL"}
